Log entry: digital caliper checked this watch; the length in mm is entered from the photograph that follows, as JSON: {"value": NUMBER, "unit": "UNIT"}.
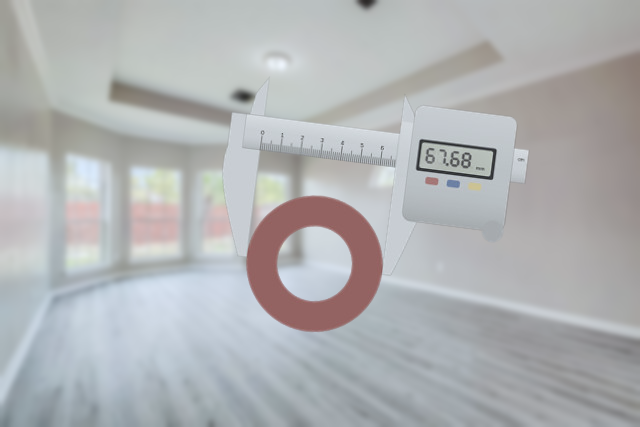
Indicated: {"value": 67.68, "unit": "mm"}
